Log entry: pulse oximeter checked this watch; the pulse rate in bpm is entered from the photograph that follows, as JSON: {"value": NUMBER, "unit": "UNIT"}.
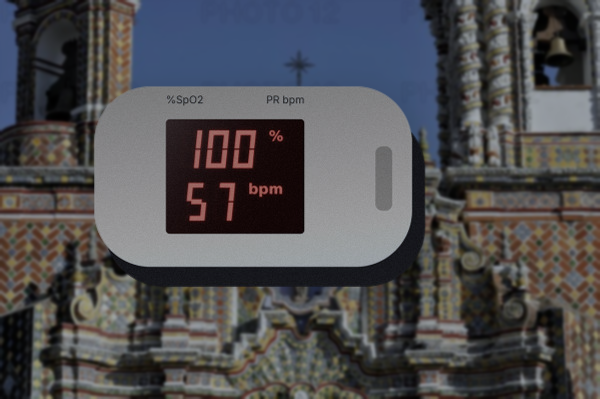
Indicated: {"value": 57, "unit": "bpm"}
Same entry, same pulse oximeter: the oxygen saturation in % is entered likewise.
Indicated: {"value": 100, "unit": "%"}
